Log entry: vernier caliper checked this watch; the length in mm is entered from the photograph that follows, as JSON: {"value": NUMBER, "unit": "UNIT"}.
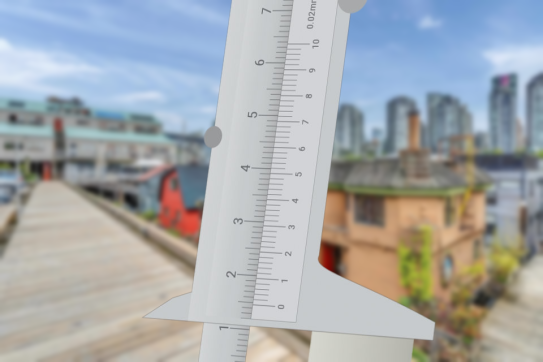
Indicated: {"value": 14.6, "unit": "mm"}
